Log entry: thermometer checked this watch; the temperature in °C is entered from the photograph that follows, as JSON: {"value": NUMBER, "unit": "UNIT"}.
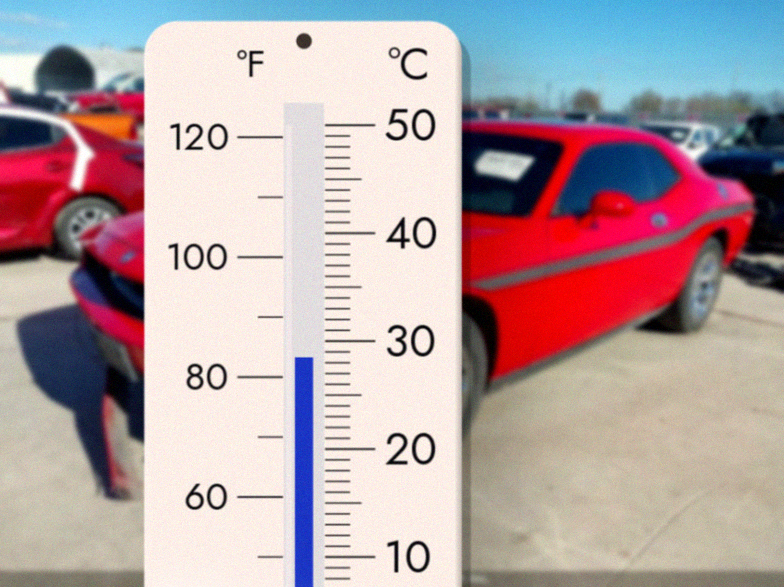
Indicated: {"value": 28.5, "unit": "°C"}
